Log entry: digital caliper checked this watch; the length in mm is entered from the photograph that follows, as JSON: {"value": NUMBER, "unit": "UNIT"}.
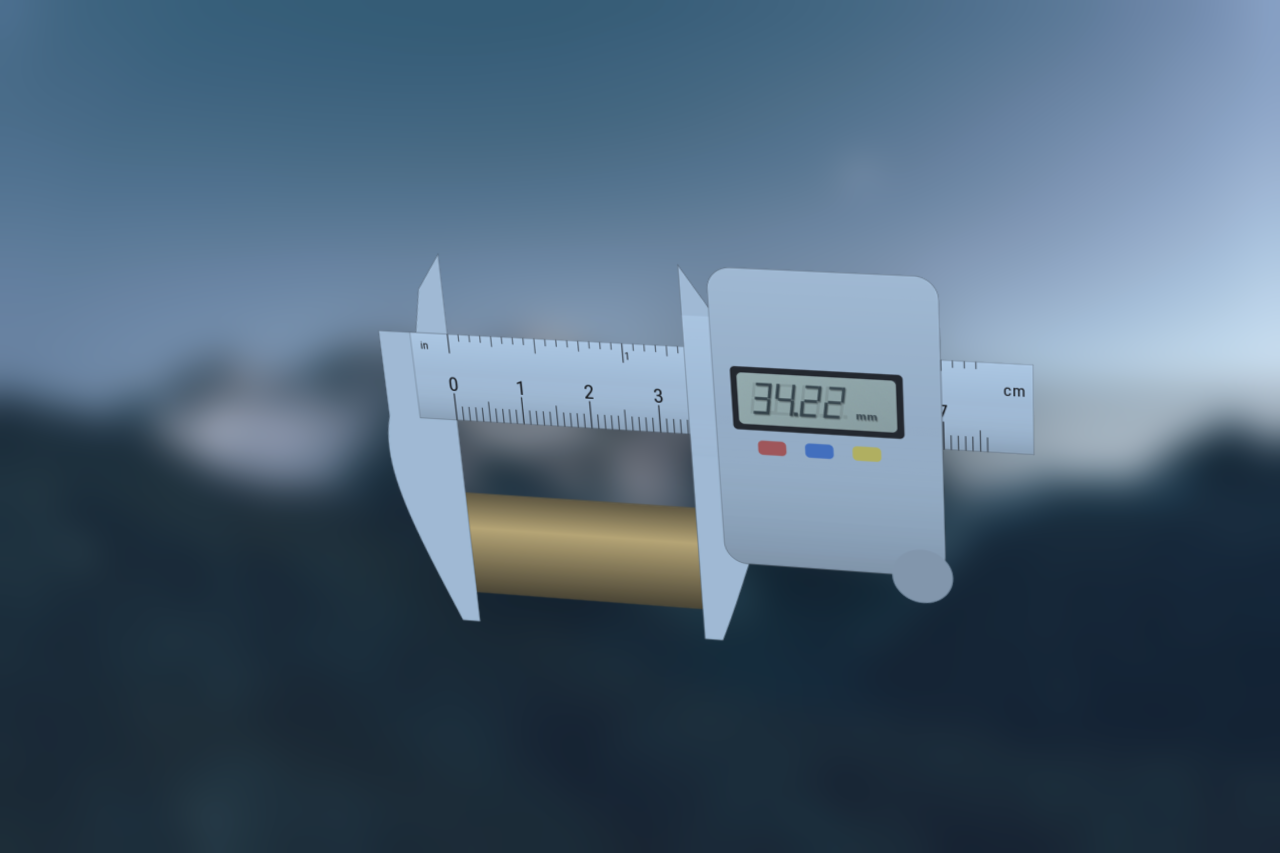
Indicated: {"value": 34.22, "unit": "mm"}
